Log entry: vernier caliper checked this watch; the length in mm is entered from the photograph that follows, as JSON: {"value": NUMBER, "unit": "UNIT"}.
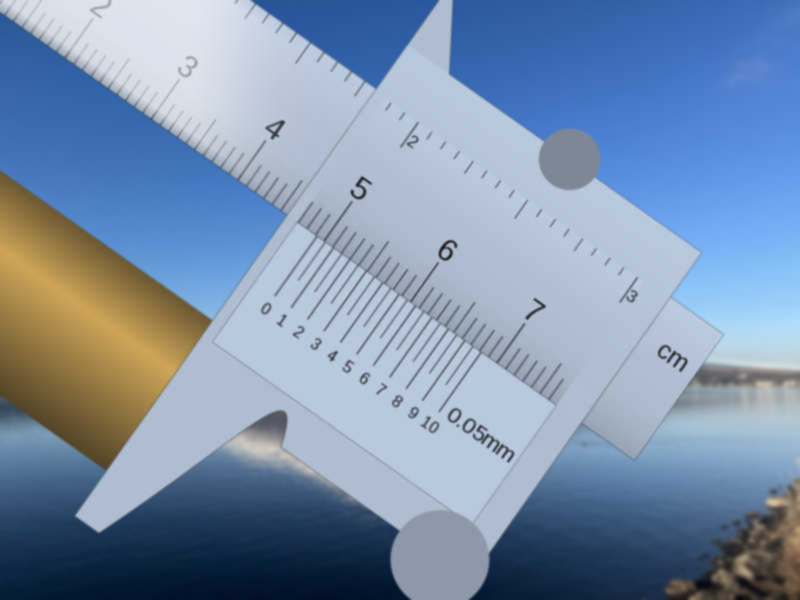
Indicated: {"value": 49.2, "unit": "mm"}
